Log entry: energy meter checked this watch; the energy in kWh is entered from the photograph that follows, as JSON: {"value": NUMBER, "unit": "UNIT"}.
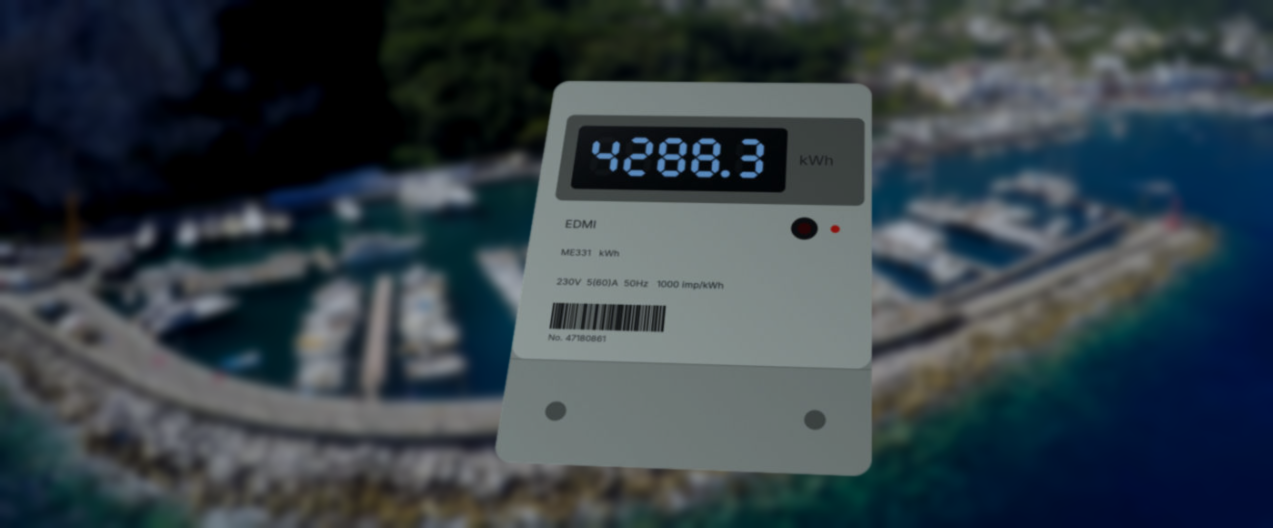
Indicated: {"value": 4288.3, "unit": "kWh"}
